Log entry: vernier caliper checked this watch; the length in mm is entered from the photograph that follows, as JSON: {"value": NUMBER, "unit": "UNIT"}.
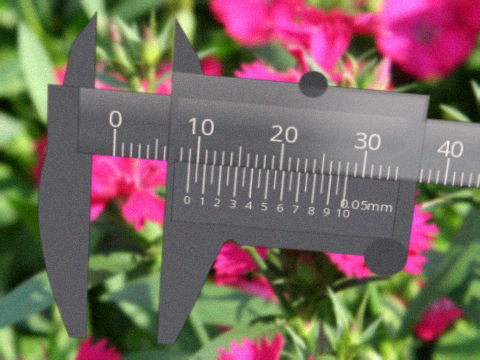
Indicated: {"value": 9.0, "unit": "mm"}
